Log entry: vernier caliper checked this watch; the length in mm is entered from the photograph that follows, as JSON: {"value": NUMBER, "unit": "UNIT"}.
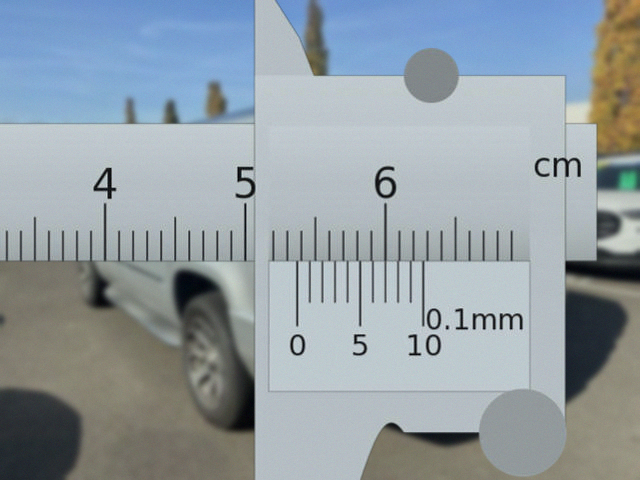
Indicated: {"value": 53.7, "unit": "mm"}
